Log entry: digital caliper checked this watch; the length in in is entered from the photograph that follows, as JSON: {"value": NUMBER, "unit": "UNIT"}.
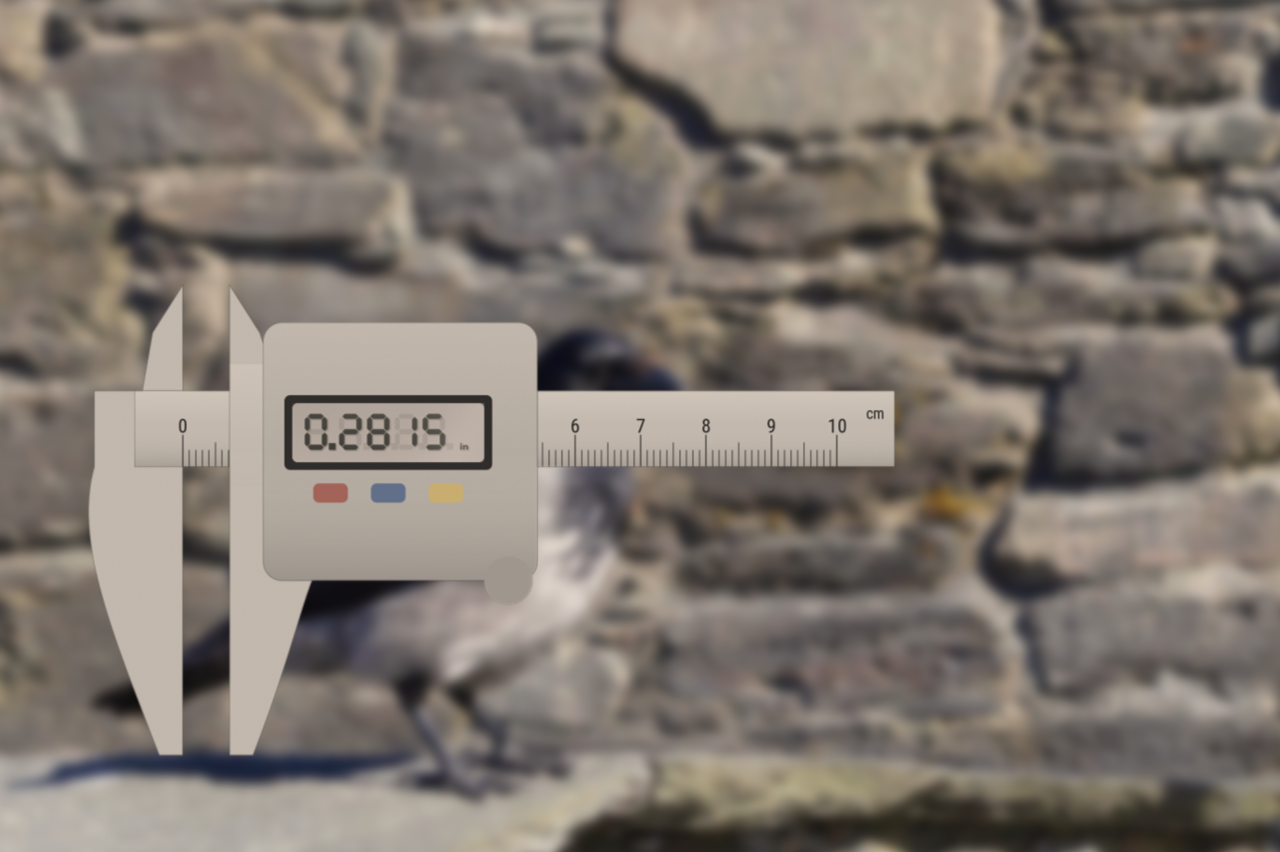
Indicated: {"value": 0.2815, "unit": "in"}
